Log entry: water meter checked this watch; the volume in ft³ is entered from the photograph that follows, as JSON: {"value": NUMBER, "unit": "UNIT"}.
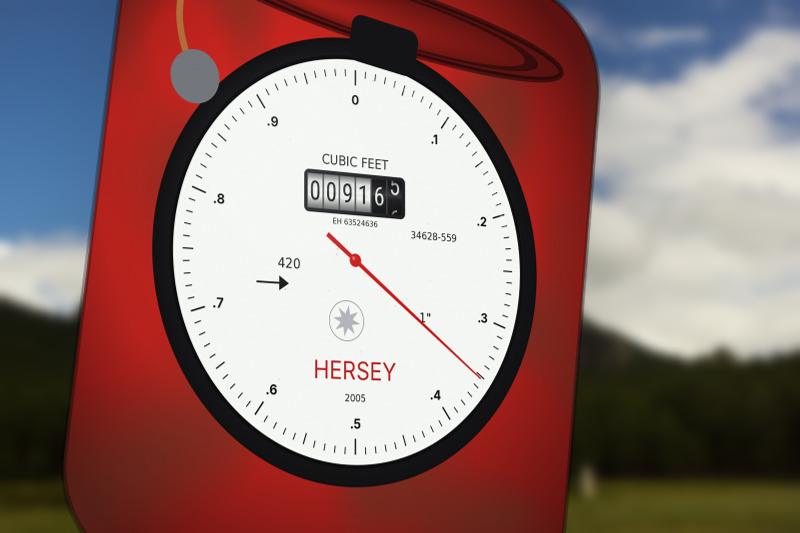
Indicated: {"value": 9165.35, "unit": "ft³"}
